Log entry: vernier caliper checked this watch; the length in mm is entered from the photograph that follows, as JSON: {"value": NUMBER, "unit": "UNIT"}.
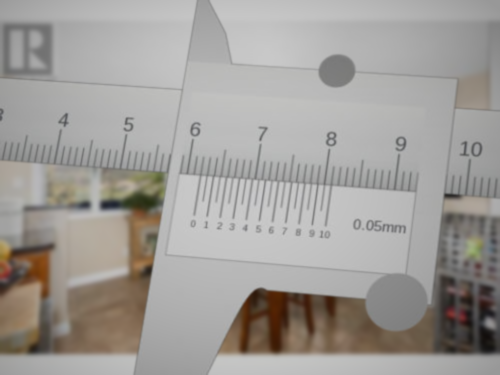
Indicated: {"value": 62.0, "unit": "mm"}
